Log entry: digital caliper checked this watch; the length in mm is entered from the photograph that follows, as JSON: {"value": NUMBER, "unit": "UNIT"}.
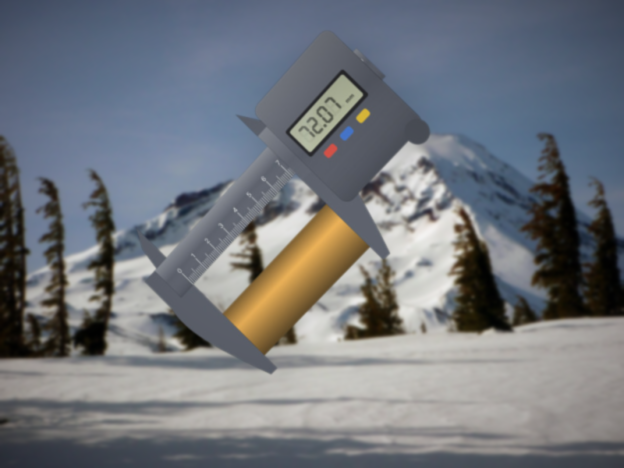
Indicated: {"value": 72.07, "unit": "mm"}
